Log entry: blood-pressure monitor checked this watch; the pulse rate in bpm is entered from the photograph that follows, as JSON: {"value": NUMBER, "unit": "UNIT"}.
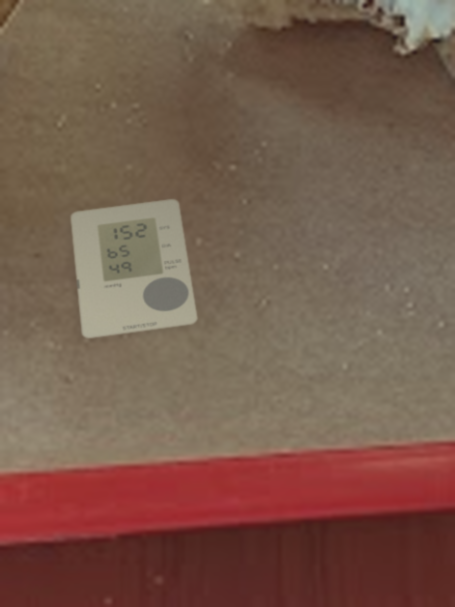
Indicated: {"value": 49, "unit": "bpm"}
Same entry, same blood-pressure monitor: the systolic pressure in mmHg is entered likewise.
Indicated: {"value": 152, "unit": "mmHg"}
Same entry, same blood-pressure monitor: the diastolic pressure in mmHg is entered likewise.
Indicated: {"value": 65, "unit": "mmHg"}
